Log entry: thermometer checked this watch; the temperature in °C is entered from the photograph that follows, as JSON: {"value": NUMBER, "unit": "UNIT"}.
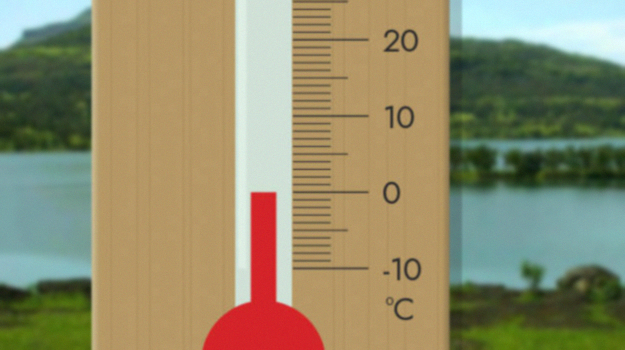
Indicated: {"value": 0, "unit": "°C"}
